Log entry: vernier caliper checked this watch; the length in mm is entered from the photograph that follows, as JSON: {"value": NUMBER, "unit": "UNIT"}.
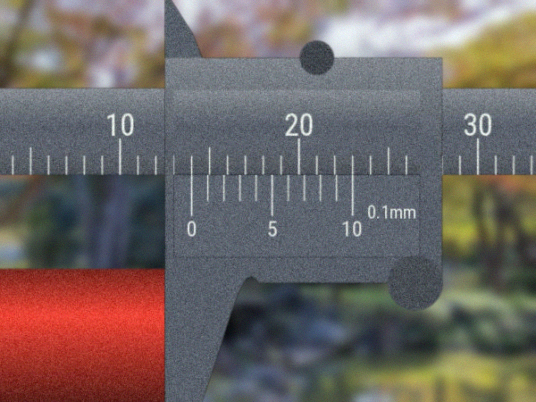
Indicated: {"value": 14.0, "unit": "mm"}
